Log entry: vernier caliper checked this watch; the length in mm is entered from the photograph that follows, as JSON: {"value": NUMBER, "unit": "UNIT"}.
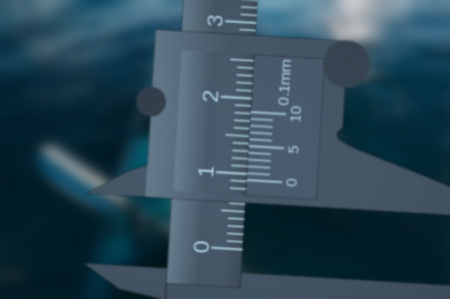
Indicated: {"value": 9.2, "unit": "mm"}
